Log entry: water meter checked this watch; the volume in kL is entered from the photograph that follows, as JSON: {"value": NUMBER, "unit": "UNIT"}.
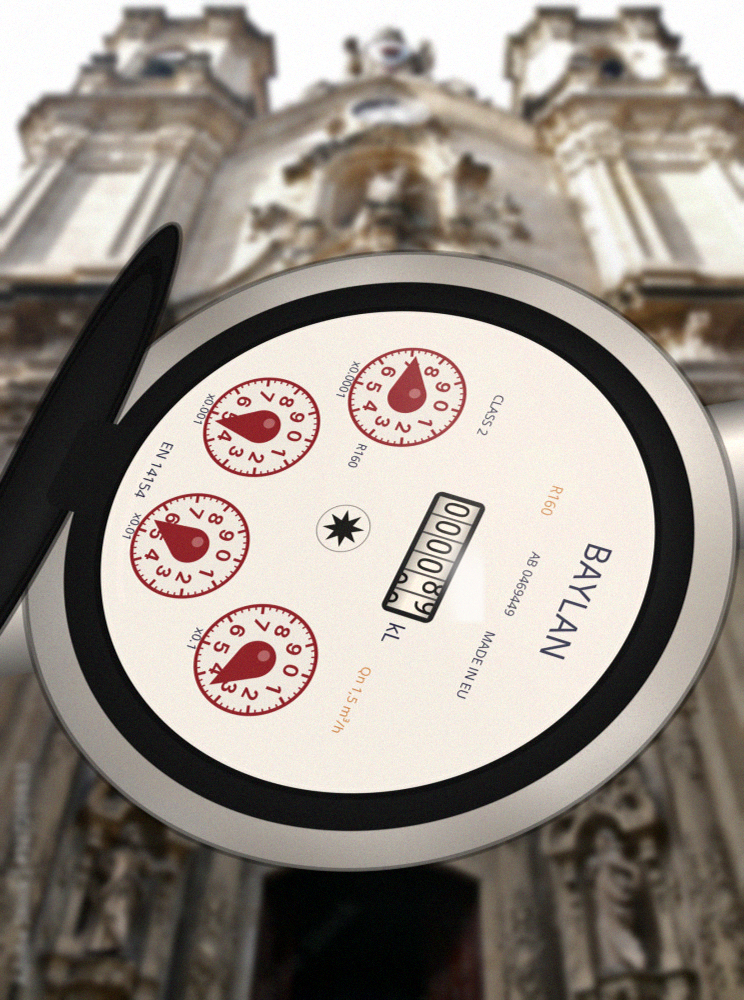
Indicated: {"value": 89.3547, "unit": "kL"}
